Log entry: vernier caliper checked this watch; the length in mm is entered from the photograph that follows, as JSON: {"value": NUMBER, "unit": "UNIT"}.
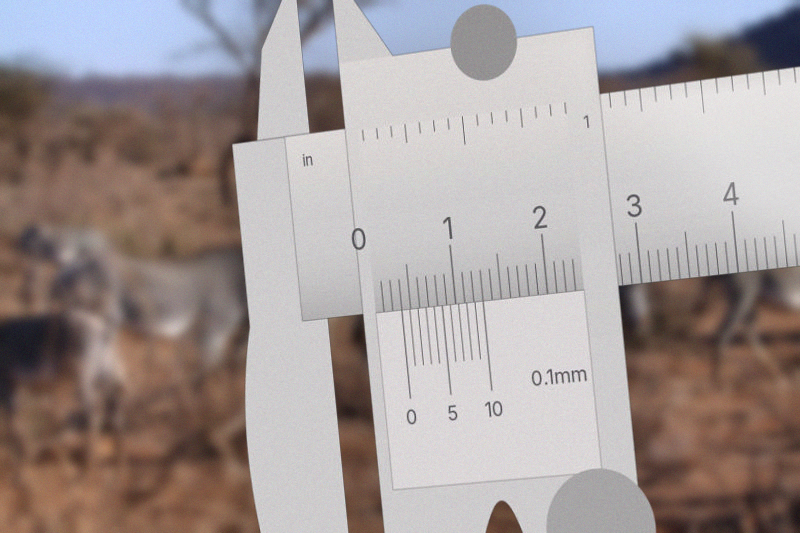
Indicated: {"value": 4.0, "unit": "mm"}
